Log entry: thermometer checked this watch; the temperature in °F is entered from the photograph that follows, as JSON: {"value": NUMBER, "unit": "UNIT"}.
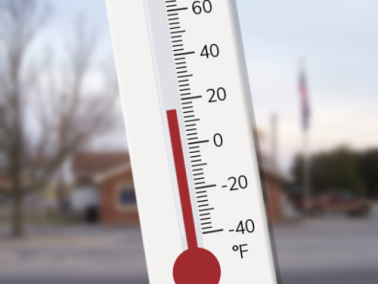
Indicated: {"value": 16, "unit": "°F"}
